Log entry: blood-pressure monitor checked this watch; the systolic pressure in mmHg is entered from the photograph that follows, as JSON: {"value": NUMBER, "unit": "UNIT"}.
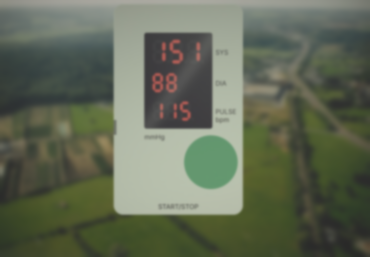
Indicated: {"value": 151, "unit": "mmHg"}
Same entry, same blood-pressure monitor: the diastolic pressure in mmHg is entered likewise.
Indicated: {"value": 88, "unit": "mmHg"}
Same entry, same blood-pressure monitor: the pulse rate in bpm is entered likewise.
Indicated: {"value": 115, "unit": "bpm"}
